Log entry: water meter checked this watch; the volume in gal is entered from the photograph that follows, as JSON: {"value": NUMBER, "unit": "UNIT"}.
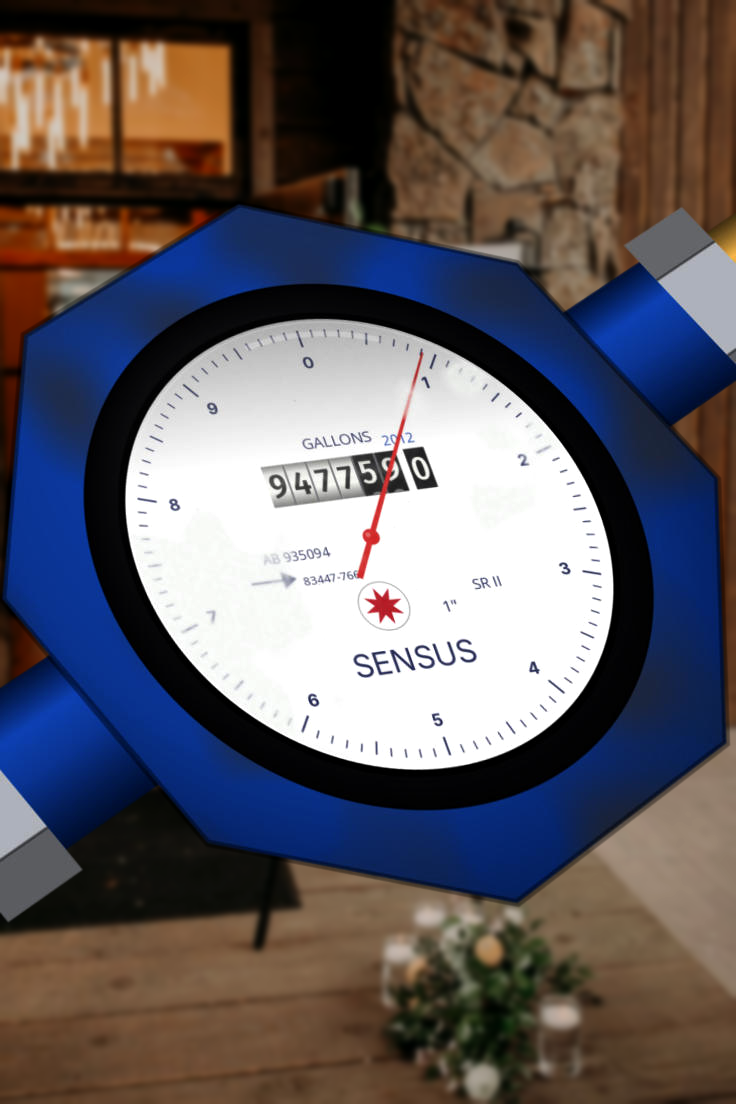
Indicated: {"value": 9477590.9, "unit": "gal"}
